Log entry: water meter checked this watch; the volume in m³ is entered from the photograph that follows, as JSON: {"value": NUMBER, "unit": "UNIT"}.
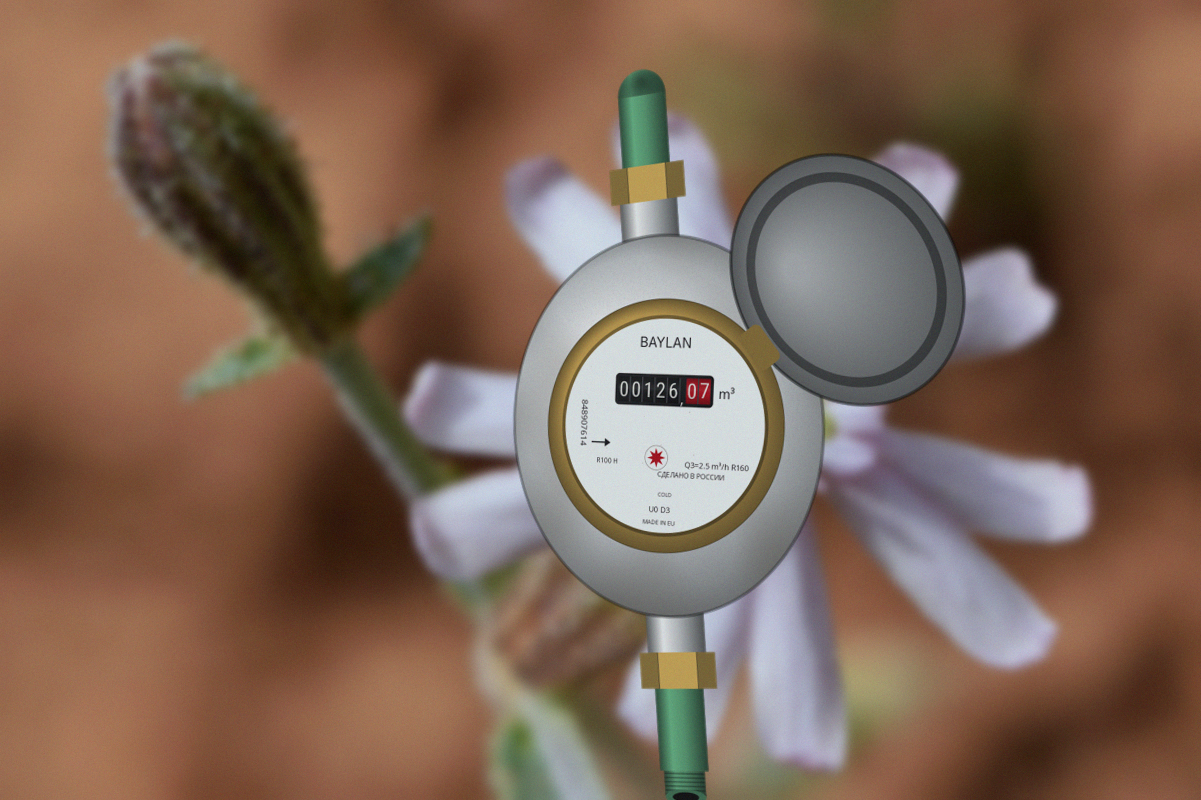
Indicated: {"value": 126.07, "unit": "m³"}
